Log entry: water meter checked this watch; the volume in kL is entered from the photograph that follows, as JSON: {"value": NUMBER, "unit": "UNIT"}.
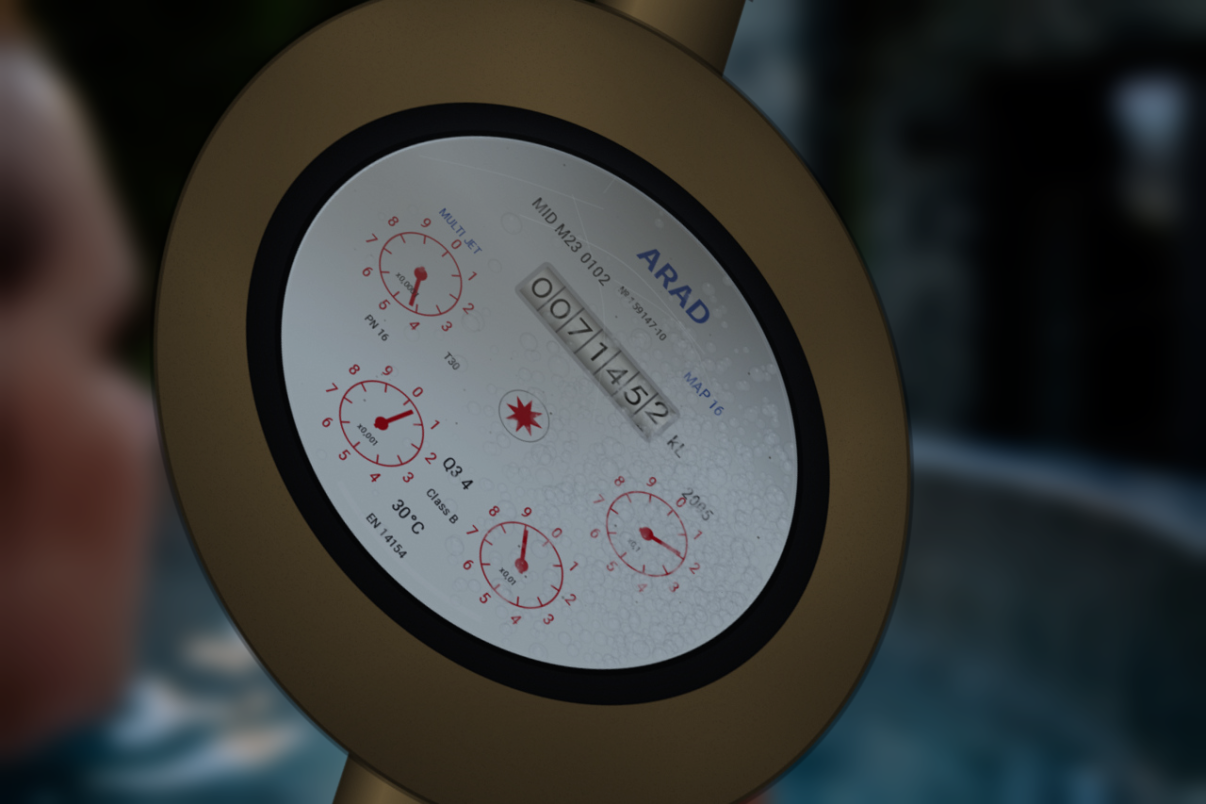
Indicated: {"value": 71452.1904, "unit": "kL"}
